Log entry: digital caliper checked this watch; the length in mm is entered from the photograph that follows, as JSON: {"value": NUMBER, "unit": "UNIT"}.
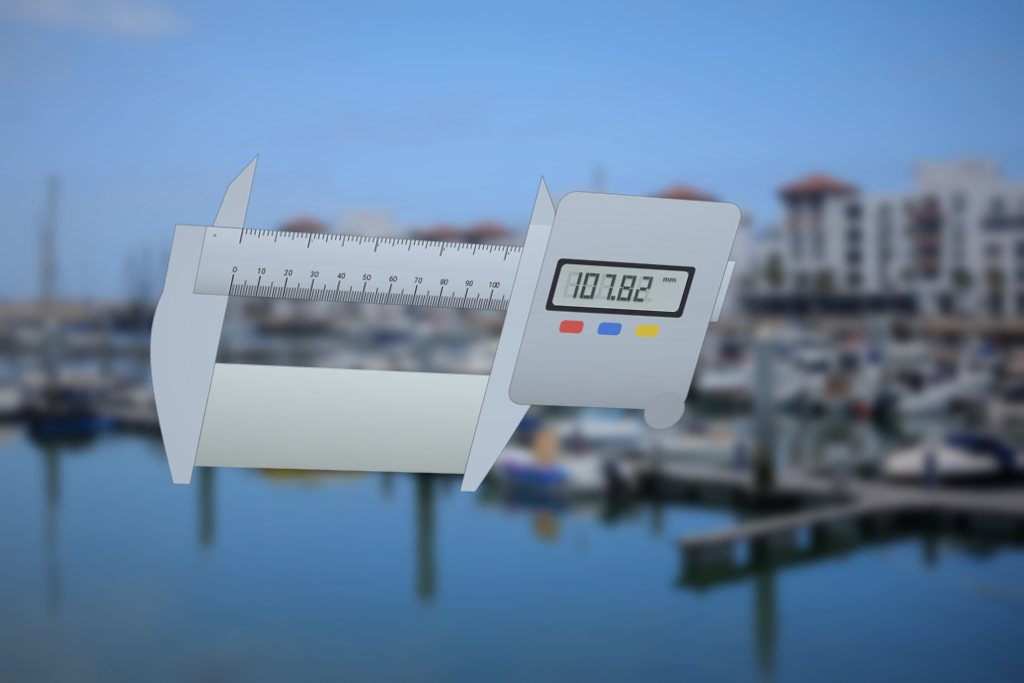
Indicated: {"value": 107.82, "unit": "mm"}
